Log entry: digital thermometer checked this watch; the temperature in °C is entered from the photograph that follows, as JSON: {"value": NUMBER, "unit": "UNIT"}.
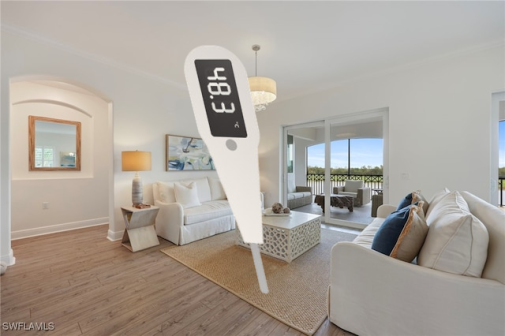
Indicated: {"value": 48.3, "unit": "°C"}
